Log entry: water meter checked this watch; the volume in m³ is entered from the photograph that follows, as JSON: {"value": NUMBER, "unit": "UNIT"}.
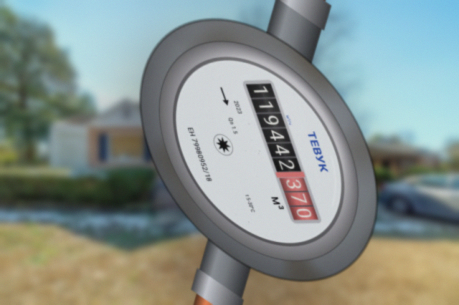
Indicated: {"value": 119442.370, "unit": "m³"}
